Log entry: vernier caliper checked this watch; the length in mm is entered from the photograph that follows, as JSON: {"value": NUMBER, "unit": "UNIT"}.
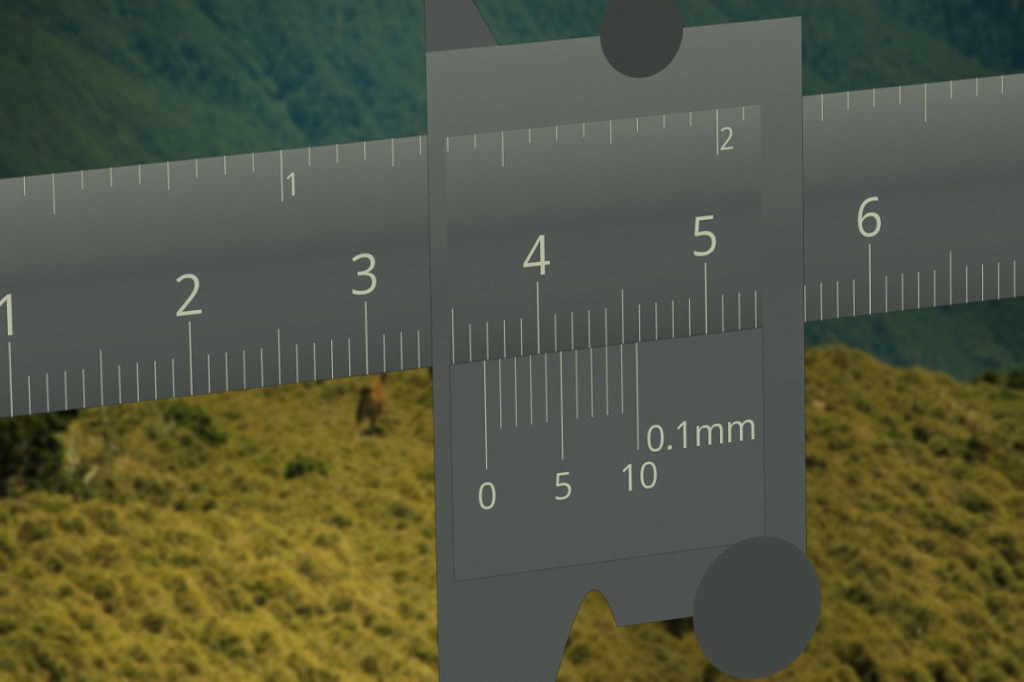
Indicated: {"value": 36.8, "unit": "mm"}
